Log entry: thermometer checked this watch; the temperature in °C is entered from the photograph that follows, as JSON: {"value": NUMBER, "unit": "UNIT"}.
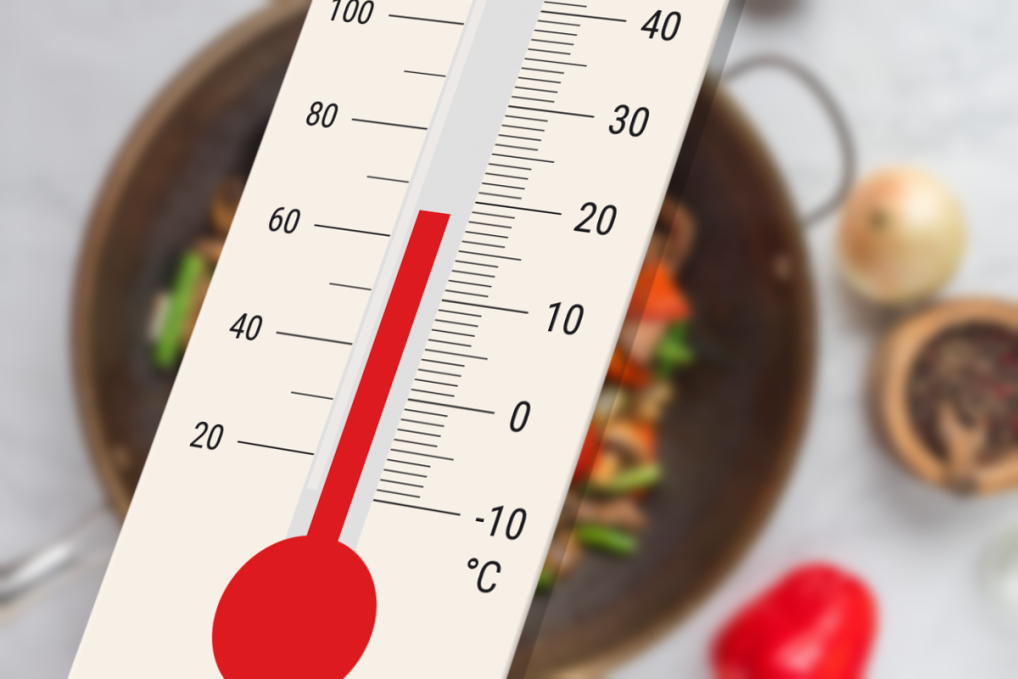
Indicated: {"value": 18.5, "unit": "°C"}
